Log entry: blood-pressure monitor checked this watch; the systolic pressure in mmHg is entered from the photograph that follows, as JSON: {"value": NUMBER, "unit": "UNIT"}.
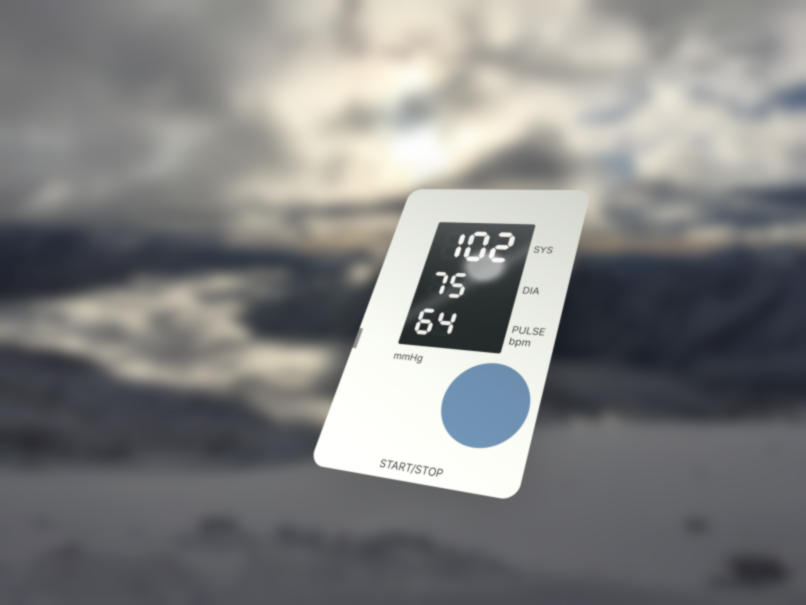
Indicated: {"value": 102, "unit": "mmHg"}
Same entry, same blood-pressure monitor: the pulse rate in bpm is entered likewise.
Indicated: {"value": 64, "unit": "bpm"}
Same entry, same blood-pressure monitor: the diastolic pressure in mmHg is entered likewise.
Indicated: {"value": 75, "unit": "mmHg"}
